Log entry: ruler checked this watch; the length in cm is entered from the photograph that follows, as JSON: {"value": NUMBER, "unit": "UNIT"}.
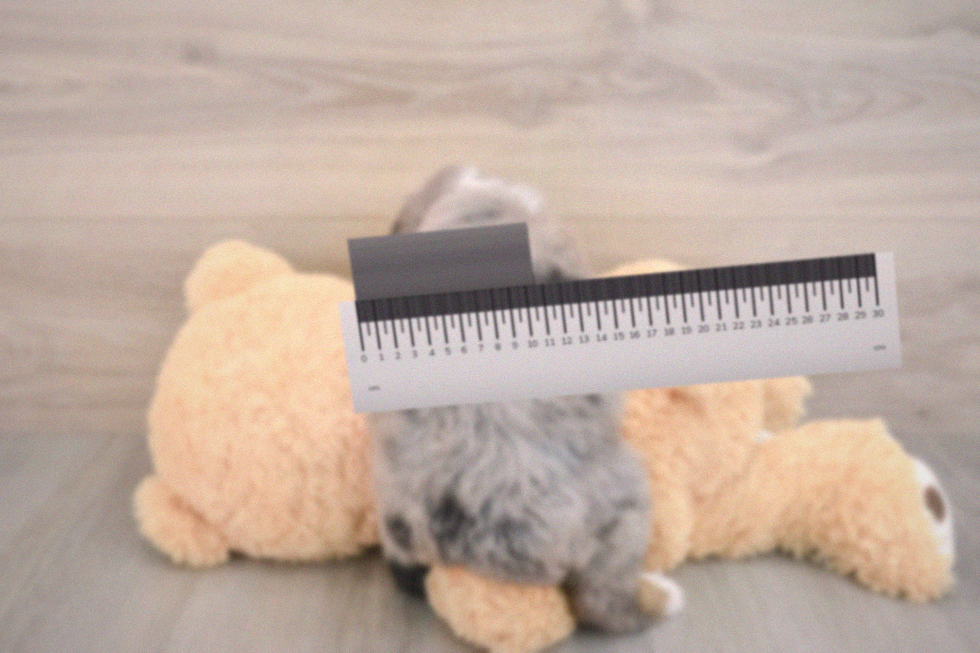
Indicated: {"value": 10.5, "unit": "cm"}
